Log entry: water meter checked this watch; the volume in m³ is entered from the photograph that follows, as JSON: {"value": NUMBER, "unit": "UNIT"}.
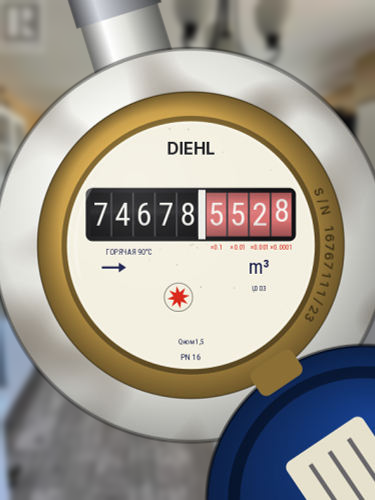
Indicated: {"value": 74678.5528, "unit": "m³"}
